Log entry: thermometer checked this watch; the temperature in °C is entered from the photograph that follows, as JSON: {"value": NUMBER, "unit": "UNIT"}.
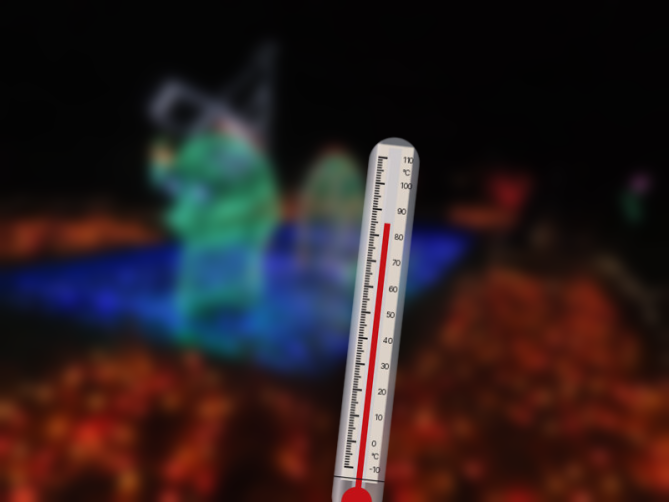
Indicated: {"value": 85, "unit": "°C"}
